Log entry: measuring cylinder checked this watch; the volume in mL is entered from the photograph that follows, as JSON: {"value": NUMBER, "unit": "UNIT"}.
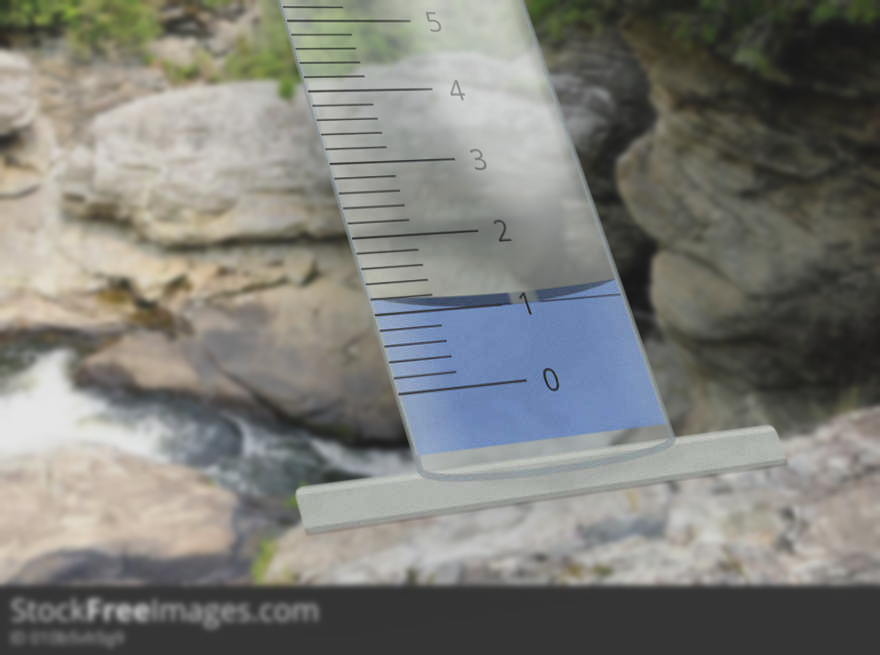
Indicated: {"value": 1, "unit": "mL"}
